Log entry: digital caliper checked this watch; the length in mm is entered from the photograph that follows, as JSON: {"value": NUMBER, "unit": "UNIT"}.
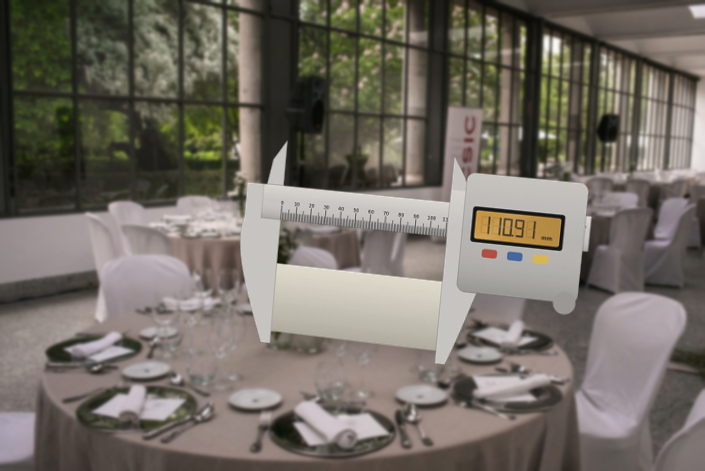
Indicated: {"value": 110.91, "unit": "mm"}
